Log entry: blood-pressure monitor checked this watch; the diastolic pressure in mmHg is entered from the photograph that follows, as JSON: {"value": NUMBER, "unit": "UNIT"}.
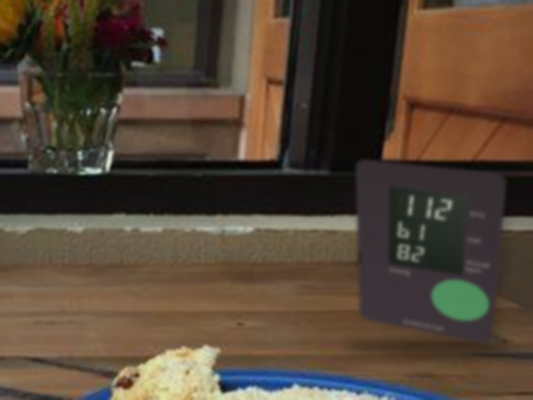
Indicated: {"value": 61, "unit": "mmHg"}
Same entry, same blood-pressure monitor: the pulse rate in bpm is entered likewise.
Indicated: {"value": 82, "unit": "bpm"}
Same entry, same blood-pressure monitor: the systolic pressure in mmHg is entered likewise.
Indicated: {"value": 112, "unit": "mmHg"}
